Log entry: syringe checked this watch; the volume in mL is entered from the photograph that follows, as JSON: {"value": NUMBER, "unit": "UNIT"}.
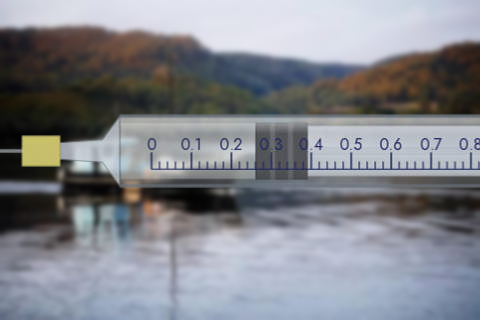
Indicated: {"value": 0.26, "unit": "mL"}
